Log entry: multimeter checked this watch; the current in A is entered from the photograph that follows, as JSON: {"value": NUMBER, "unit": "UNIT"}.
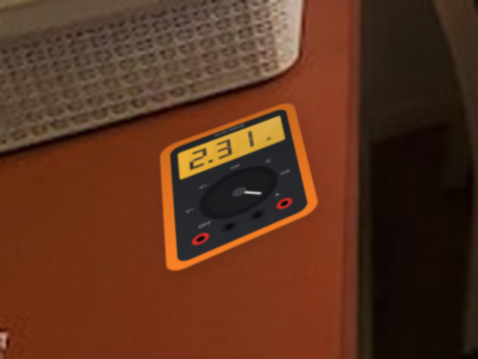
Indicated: {"value": 2.31, "unit": "A"}
